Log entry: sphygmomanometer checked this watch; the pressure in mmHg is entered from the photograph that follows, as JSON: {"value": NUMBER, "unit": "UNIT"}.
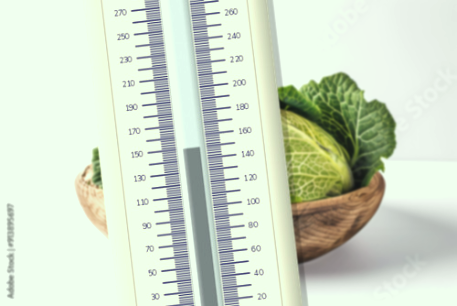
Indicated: {"value": 150, "unit": "mmHg"}
